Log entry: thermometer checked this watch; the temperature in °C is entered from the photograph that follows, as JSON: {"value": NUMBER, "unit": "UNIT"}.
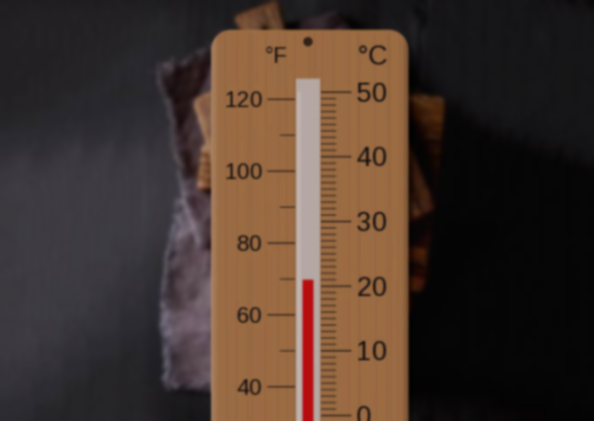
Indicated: {"value": 21, "unit": "°C"}
